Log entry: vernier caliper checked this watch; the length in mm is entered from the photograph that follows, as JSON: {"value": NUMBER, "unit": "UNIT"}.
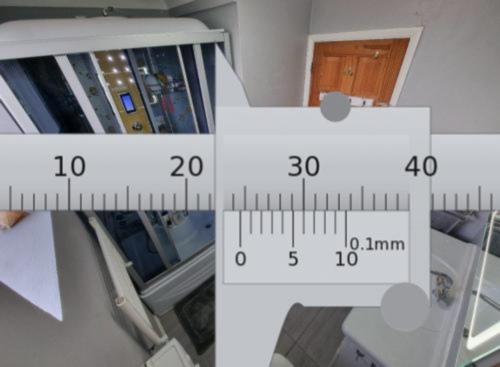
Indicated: {"value": 24.6, "unit": "mm"}
